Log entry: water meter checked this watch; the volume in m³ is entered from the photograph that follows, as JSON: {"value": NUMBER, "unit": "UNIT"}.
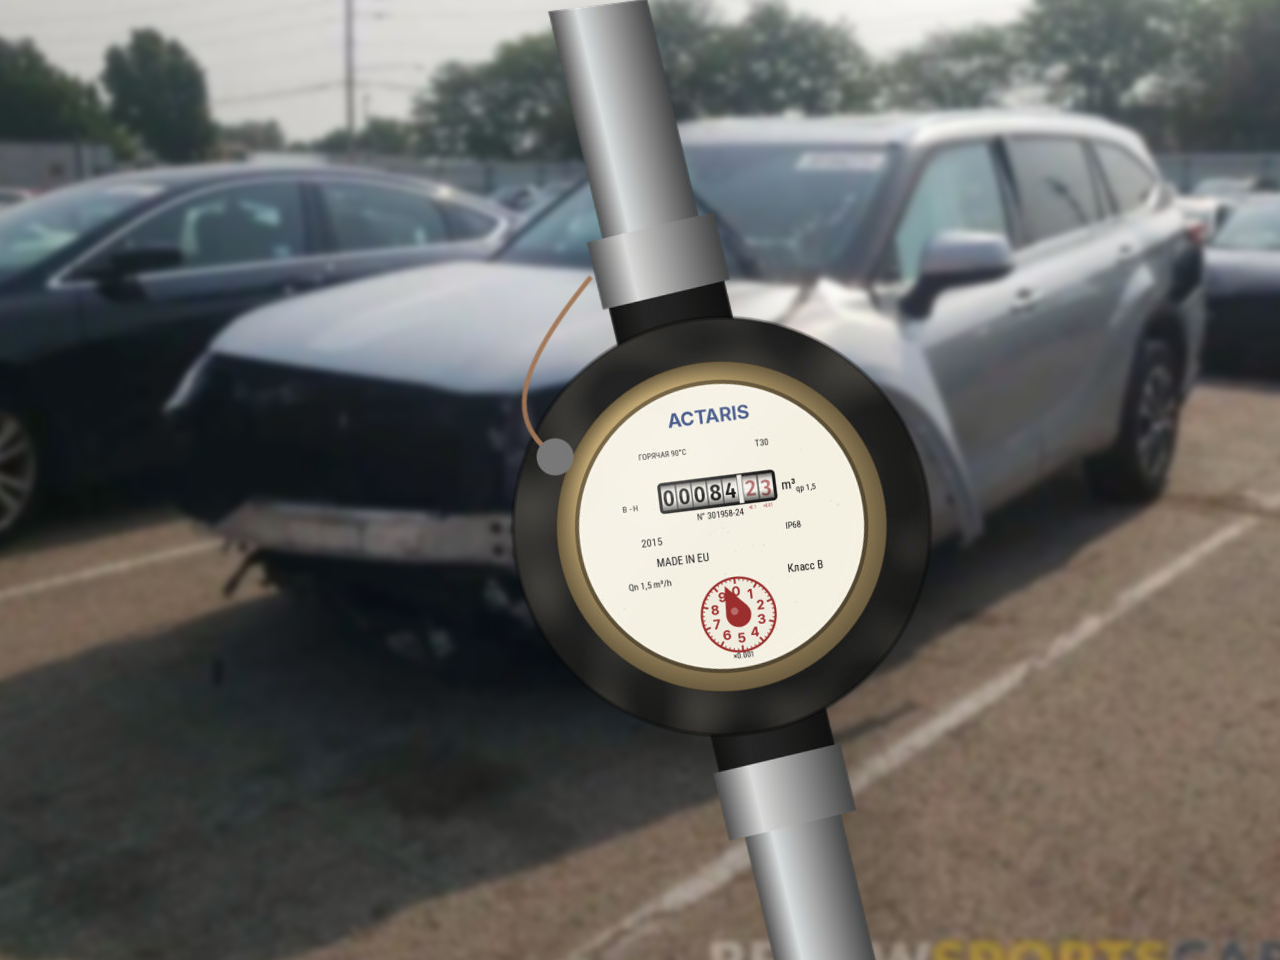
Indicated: {"value": 84.229, "unit": "m³"}
